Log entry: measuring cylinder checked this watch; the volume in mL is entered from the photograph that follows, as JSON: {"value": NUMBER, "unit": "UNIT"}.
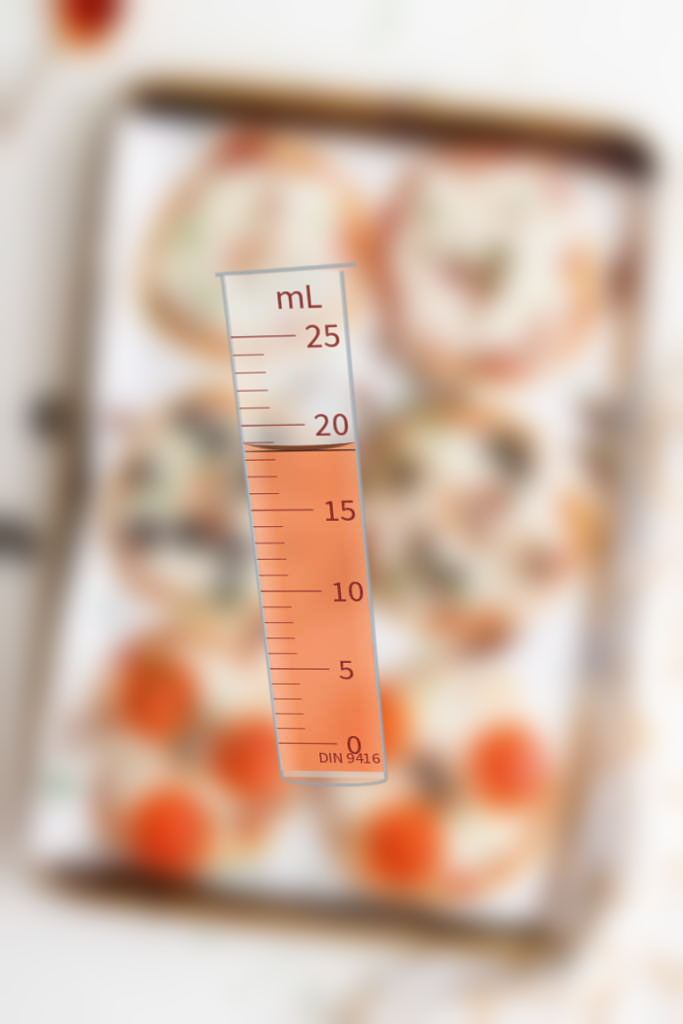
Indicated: {"value": 18.5, "unit": "mL"}
